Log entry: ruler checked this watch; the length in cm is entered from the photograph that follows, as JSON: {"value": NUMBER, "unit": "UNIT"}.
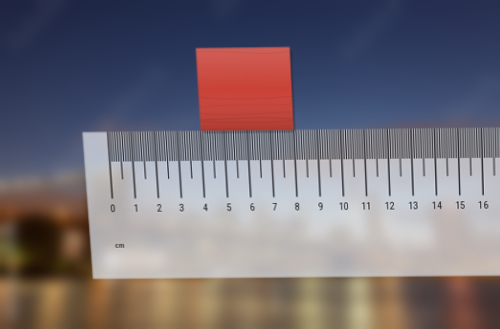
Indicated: {"value": 4, "unit": "cm"}
